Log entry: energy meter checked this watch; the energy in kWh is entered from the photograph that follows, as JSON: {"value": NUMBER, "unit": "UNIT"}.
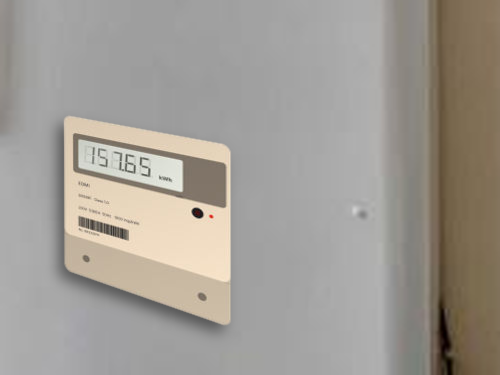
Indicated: {"value": 157.65, "unit": "kWh"}
